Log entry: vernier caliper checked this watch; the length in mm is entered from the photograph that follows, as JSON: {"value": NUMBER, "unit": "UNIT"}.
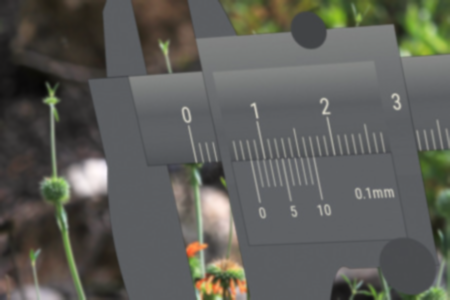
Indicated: {"value": 8.0, "unit": "mm"}
